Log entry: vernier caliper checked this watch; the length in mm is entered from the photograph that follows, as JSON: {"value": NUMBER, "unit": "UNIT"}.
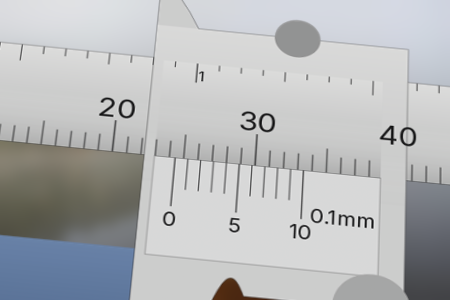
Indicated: {"value": 24.4, "unit": "mm"}
